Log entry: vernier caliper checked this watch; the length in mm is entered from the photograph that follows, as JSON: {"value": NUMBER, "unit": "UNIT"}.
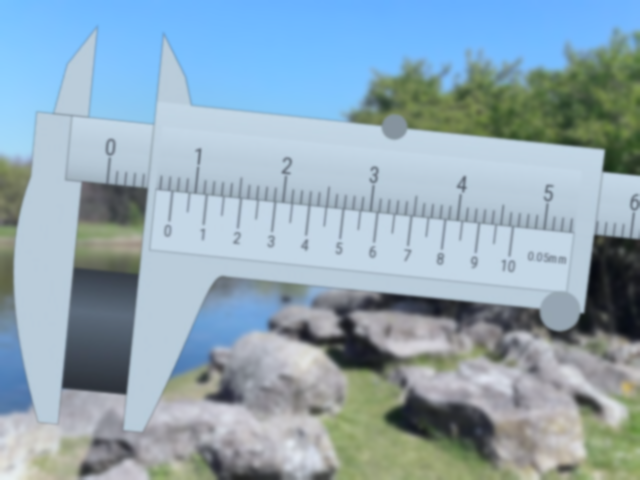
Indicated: {"value": 7.4, "unit": "mm"}
